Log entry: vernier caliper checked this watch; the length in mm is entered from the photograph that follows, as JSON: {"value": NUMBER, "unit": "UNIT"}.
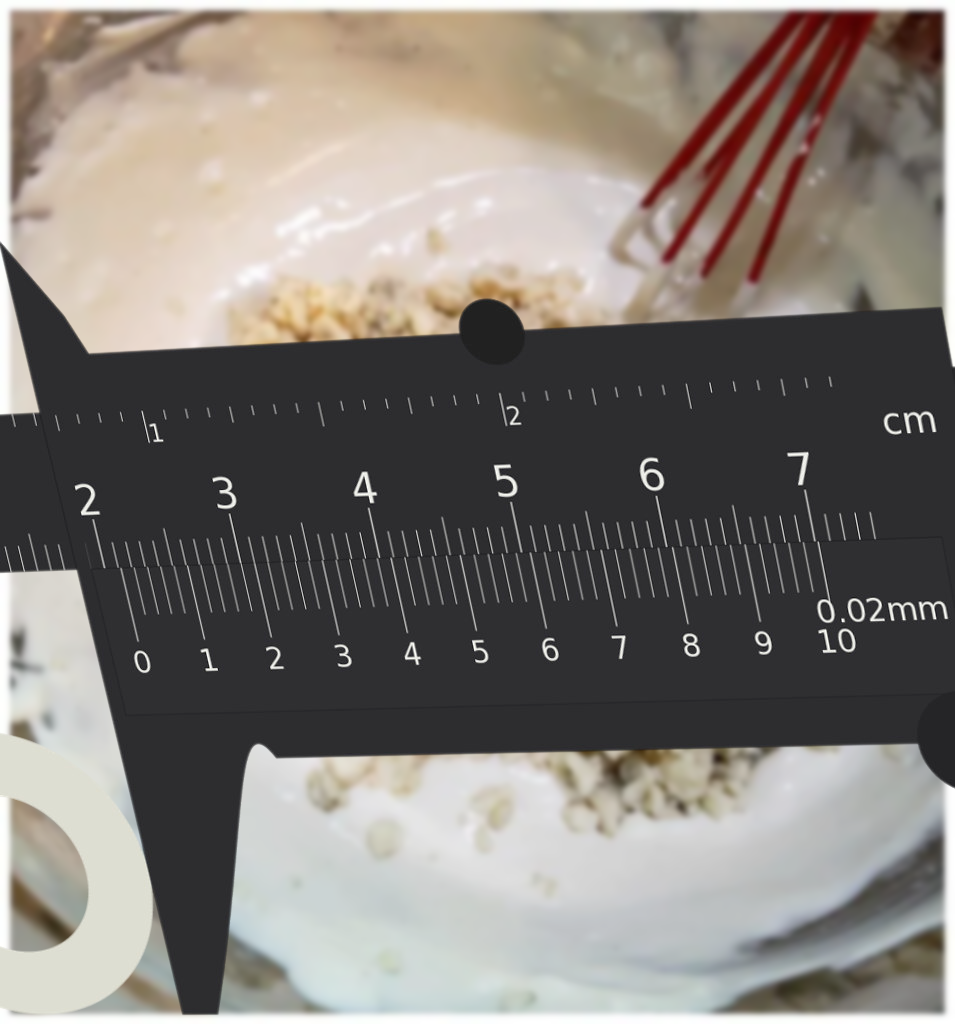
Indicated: {"value": 21.2, "unit": "mm"}
